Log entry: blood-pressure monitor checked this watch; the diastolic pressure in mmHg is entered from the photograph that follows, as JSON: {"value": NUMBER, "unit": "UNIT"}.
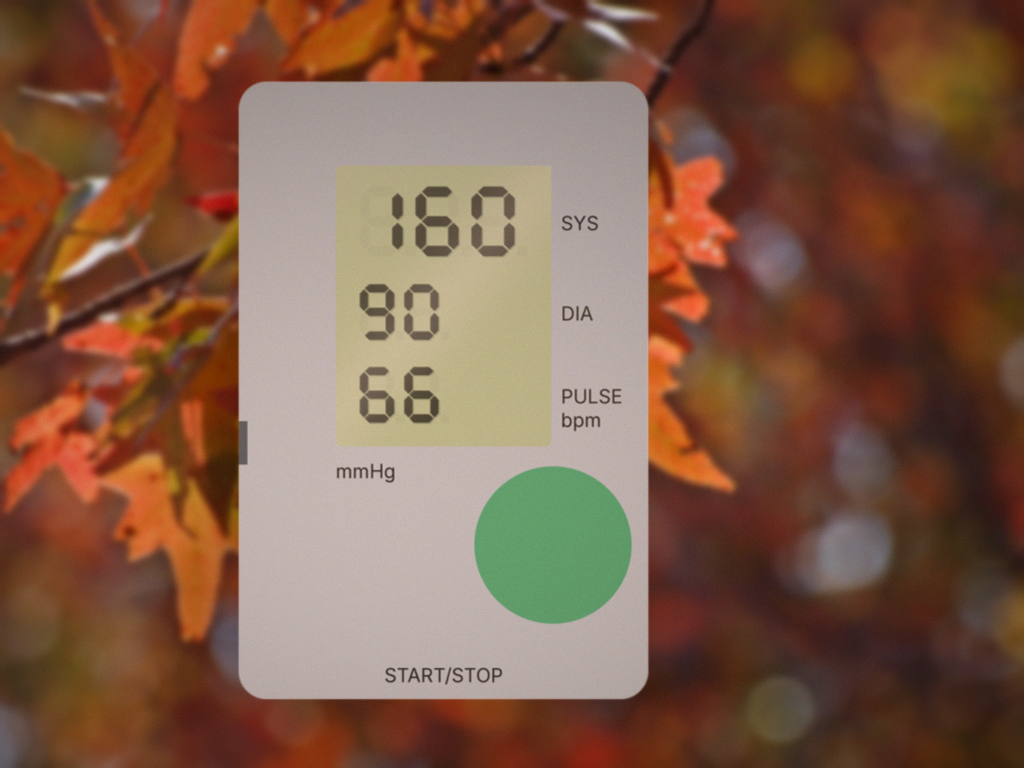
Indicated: {"value": 90, "unit": "mmHg"}
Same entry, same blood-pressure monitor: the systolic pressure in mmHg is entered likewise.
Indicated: {"value": 160, "unit": "mmHg"}
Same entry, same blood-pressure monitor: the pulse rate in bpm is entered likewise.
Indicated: {"value": 66, "unit": "bpm"}
